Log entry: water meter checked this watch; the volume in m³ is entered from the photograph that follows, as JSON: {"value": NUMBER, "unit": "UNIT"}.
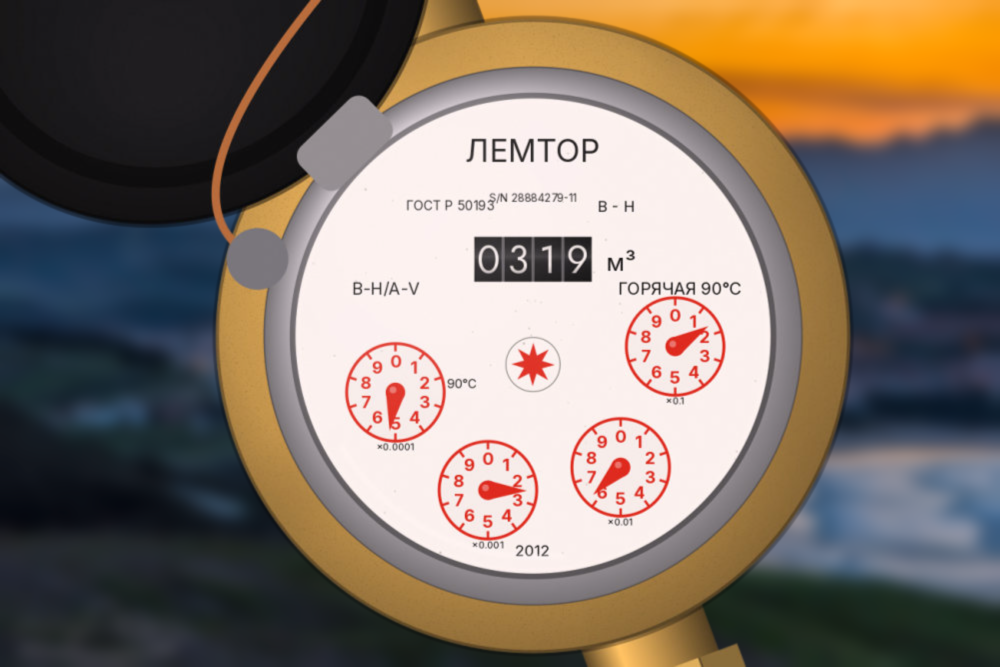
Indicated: {"value": 319.1625, "unit": "m³"}
